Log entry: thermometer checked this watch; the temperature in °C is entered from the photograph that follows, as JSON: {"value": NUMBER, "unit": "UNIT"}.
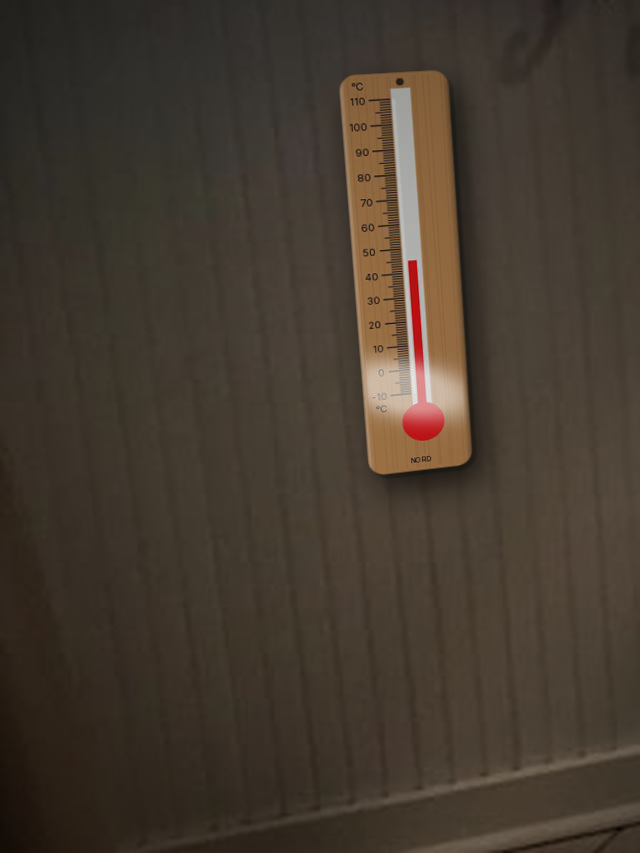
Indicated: {"value": 45, "unit": "°C"}
